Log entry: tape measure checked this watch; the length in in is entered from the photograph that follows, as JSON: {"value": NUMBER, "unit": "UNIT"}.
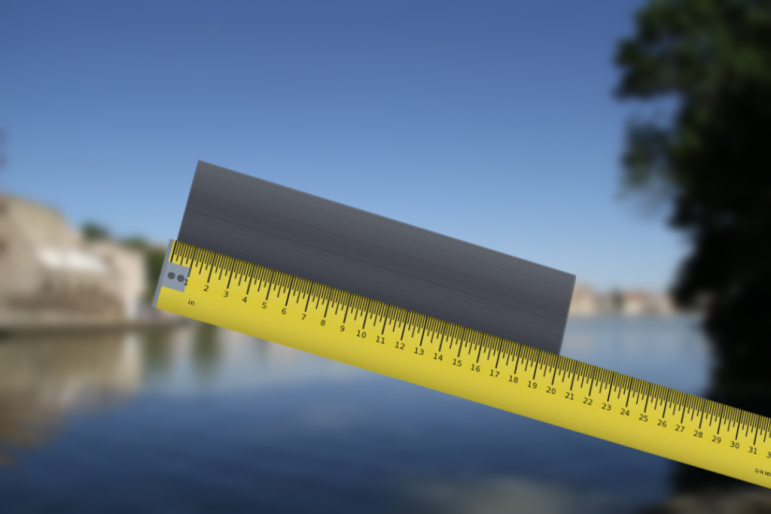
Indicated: {"value": 20, "unit": "in"}
